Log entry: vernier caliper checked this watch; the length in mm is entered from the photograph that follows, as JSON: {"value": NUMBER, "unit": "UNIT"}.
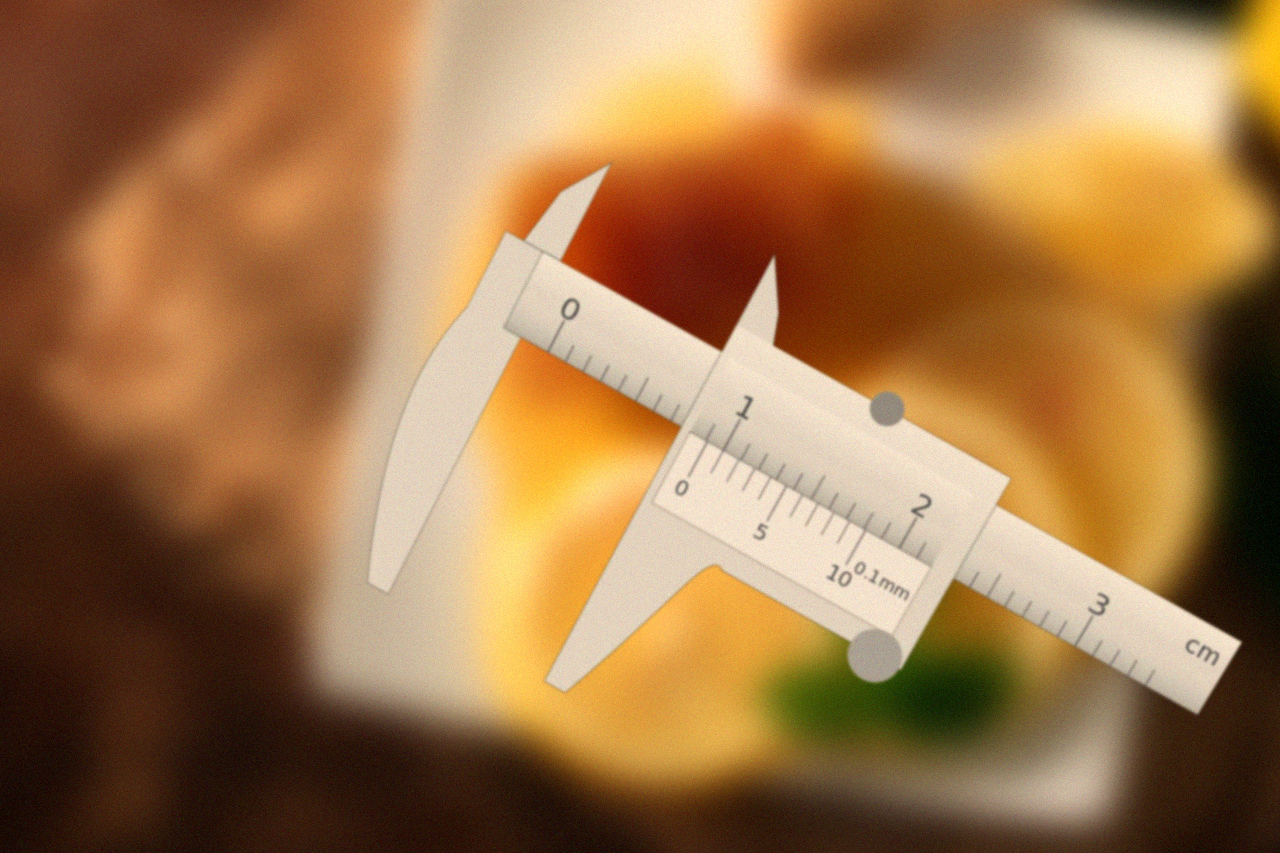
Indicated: {"value": 9.1, "unit": "mm"}
